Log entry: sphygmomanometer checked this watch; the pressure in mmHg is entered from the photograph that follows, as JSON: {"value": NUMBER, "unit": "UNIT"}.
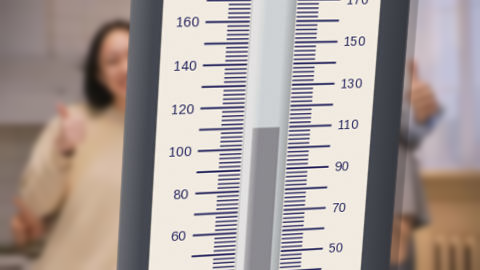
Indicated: {"value": 110, "unit": "mmHg"}
